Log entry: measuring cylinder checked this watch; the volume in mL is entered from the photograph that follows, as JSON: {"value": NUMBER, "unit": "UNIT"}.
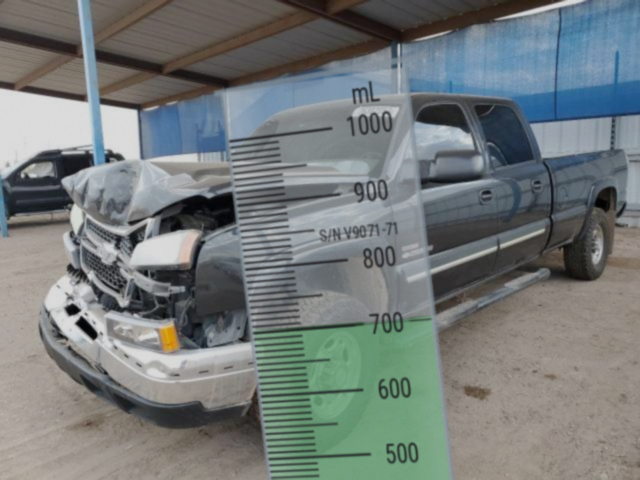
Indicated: {"value": 700, "unit": "mL"}
